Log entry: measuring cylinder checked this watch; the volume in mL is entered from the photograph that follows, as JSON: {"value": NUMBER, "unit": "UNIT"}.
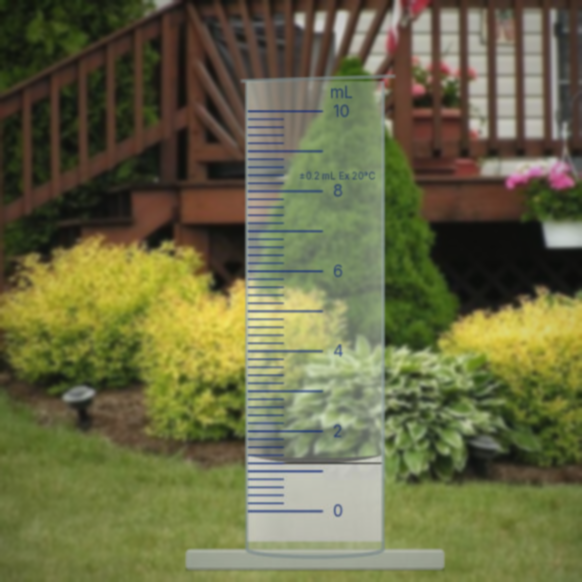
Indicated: {"value": 1.2, "unit": "mL"}
